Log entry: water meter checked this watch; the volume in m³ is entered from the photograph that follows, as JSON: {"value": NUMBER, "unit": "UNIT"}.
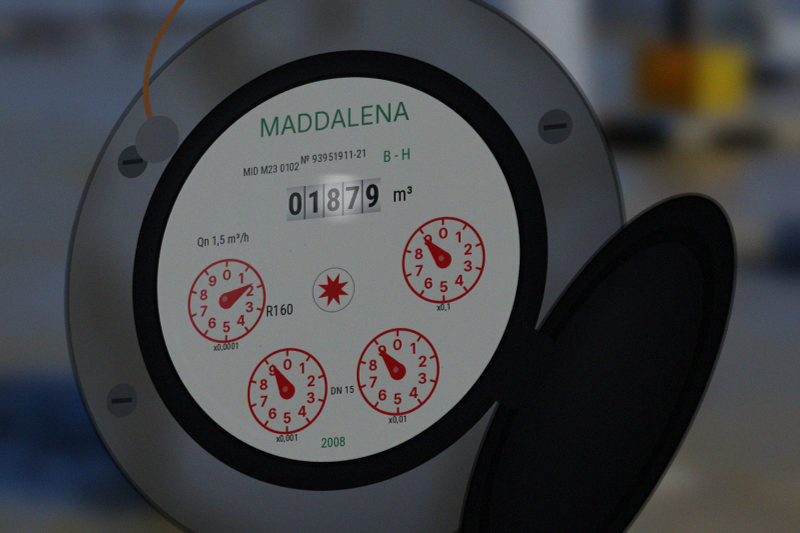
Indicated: {"value": 1879.8891, "unit": "m³"}
